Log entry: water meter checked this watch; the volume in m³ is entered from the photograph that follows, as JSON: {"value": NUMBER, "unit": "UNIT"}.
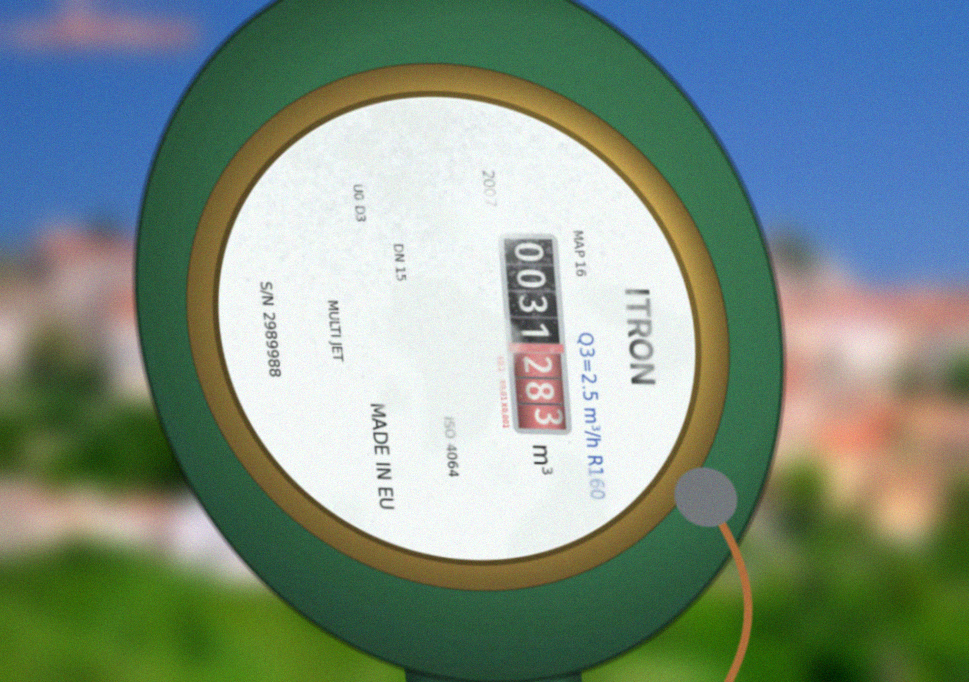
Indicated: {"value": 31.283, "unit": "m³"}
